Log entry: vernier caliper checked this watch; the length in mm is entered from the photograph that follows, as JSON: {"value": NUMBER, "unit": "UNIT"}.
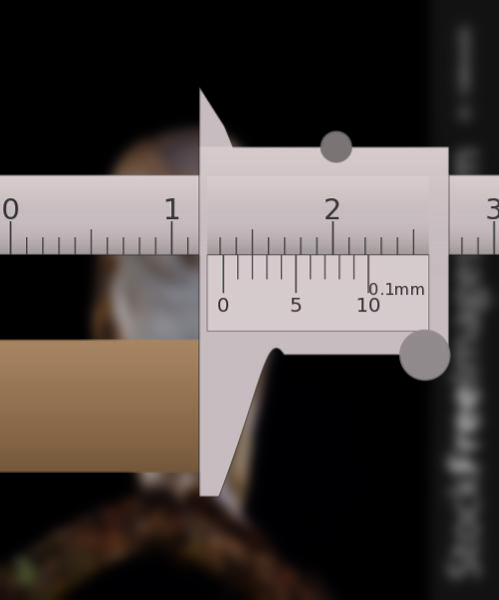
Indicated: {"value": 13.2, "unit": "mm"}
